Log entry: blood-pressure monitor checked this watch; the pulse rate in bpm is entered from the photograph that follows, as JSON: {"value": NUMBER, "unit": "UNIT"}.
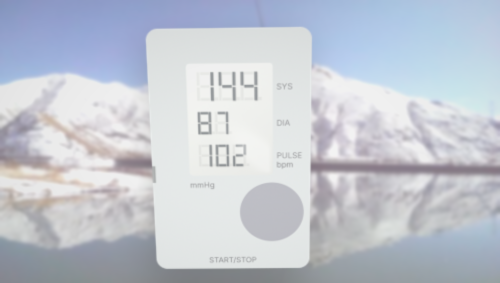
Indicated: {"value": 102, "unit": "bpm"}
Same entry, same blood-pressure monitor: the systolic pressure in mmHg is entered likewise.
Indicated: {"value": 144, "unit": "mmHg"}
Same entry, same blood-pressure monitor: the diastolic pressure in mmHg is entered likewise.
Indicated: {"value": 87, "unit": "mmHg"}
